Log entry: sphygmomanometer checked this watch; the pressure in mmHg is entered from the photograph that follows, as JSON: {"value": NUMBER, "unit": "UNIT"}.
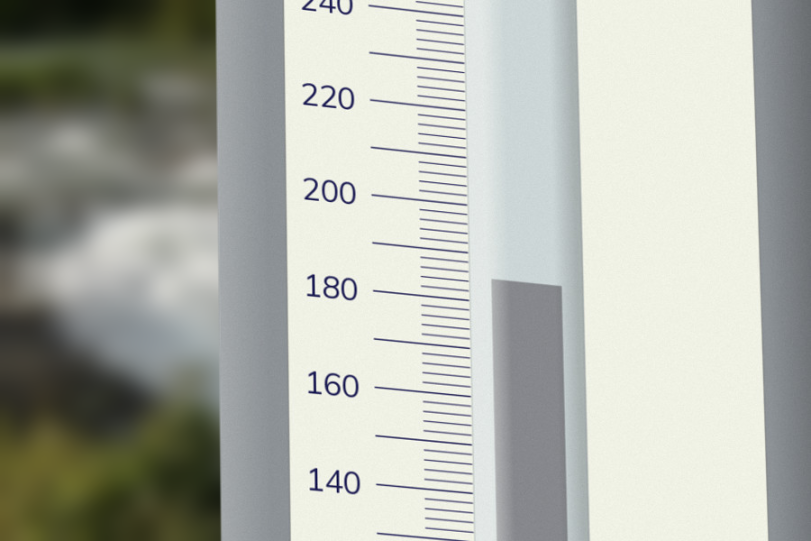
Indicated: {"value": 185, "unit": "mmHg"}
